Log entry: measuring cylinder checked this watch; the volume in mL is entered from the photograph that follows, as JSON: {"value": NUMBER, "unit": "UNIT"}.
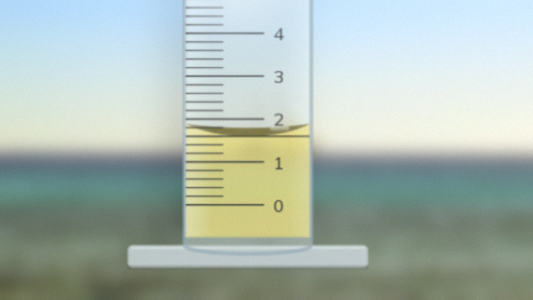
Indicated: {"value": 1.6, "unit": "mL"}
